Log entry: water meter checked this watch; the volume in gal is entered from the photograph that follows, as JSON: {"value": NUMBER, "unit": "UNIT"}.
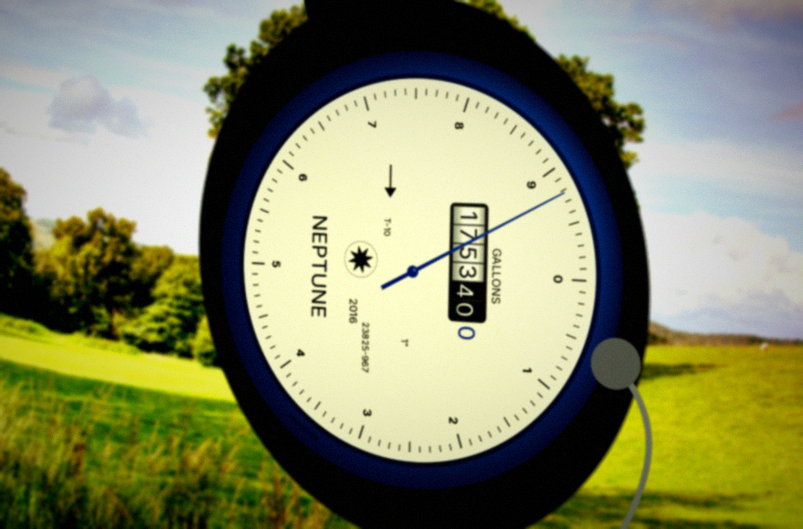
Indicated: {"value": 1753399.2, "unit": "gal"}
